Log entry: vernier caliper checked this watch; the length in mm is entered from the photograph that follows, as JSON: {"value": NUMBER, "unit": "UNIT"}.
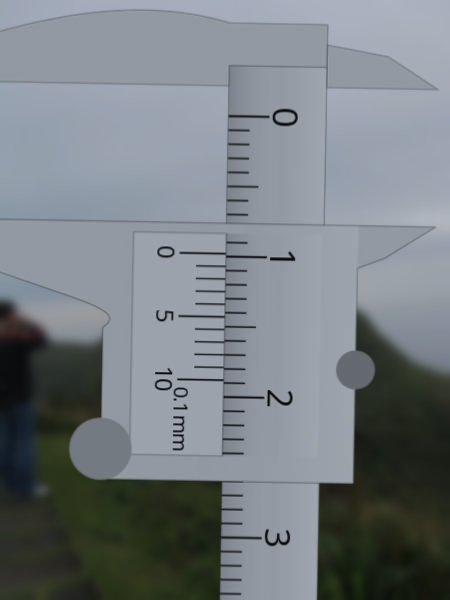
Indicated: {"value": 9.8, "unit": "mm"}
